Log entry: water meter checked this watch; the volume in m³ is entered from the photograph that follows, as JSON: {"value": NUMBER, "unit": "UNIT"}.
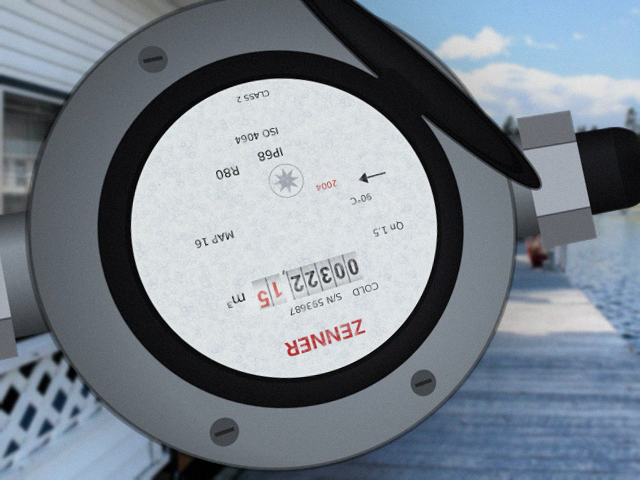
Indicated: {"value": 322.15, "unit": "m³"}
